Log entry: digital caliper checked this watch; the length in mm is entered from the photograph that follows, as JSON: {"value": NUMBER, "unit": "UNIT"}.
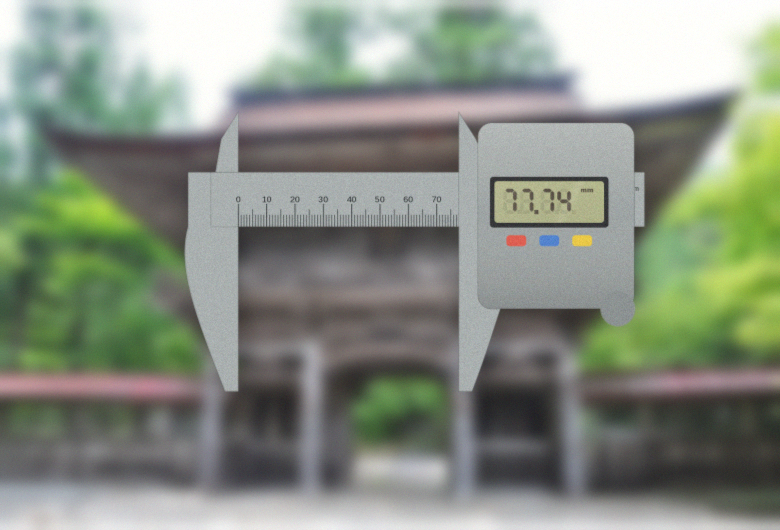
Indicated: {"value": 77.74, "unit": "mm"}
